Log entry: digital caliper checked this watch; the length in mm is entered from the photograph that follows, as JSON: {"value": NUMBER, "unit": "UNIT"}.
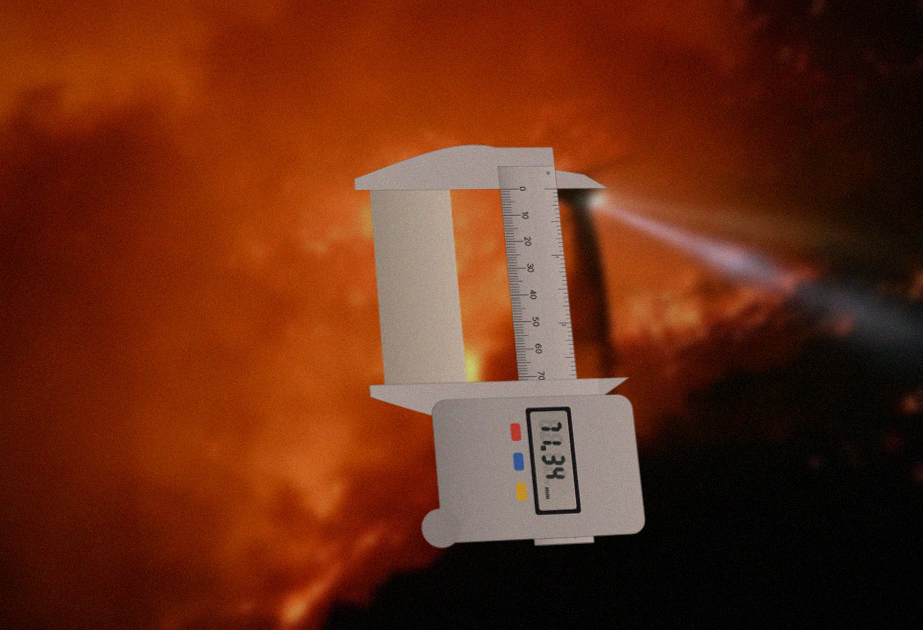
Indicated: {"value": 71.34, "unit": "mm"}
